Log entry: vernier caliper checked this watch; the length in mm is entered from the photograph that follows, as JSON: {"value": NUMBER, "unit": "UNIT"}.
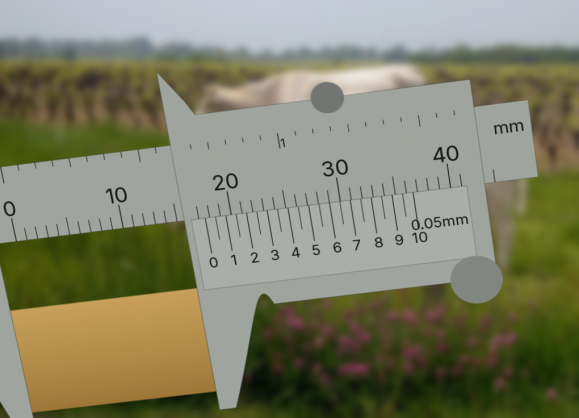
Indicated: {"value": 17.6, "unit": "mm"}
